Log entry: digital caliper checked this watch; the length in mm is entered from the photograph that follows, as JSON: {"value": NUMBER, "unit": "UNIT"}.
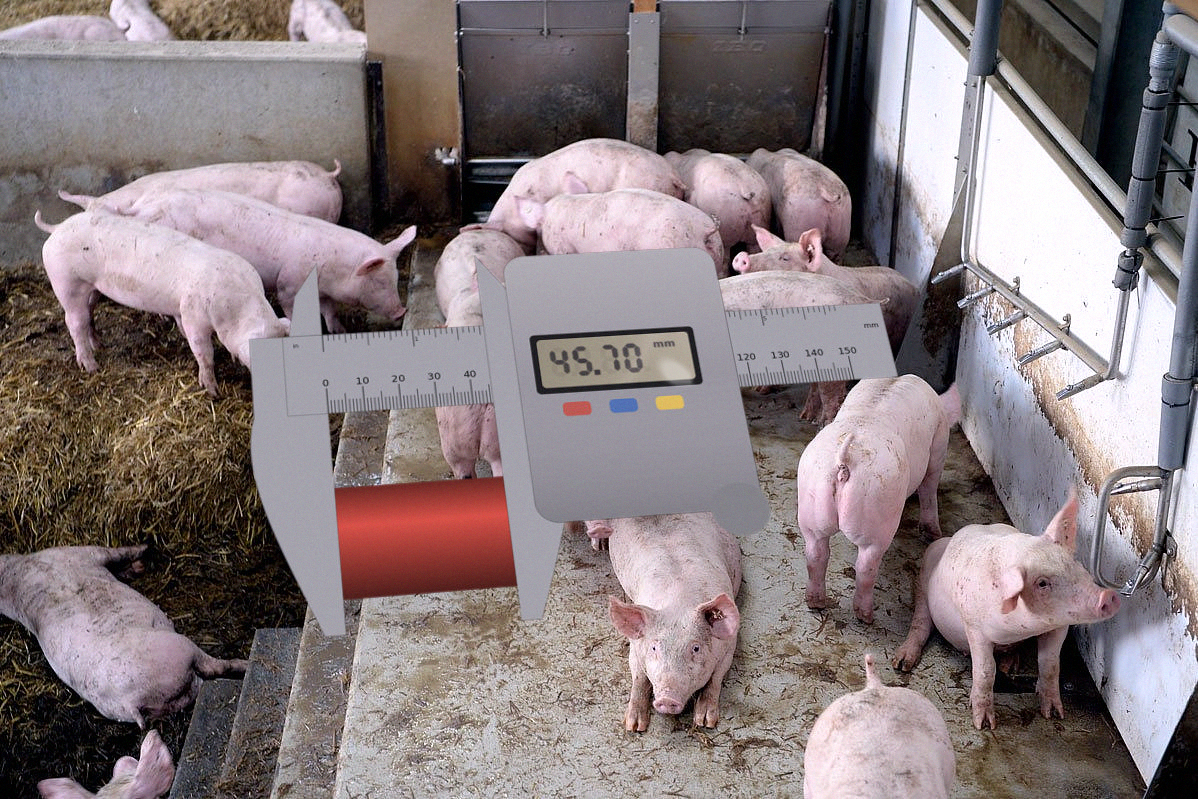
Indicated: {"value": 45.70, "unit": "mm"}
